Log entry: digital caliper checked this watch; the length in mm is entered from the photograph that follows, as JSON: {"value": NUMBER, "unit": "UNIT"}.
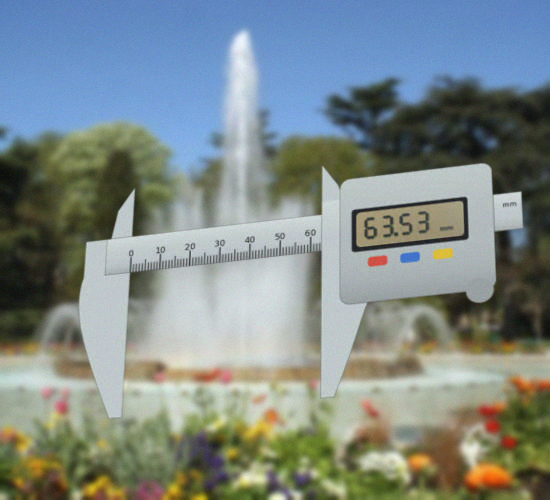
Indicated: {"value": 63.53, "unit": "mm"}
